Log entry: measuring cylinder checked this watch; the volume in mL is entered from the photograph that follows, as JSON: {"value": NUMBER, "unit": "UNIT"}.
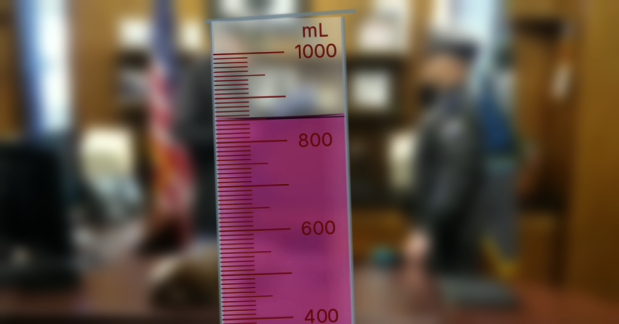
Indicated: {"value": 850, "unit": "mL"}
